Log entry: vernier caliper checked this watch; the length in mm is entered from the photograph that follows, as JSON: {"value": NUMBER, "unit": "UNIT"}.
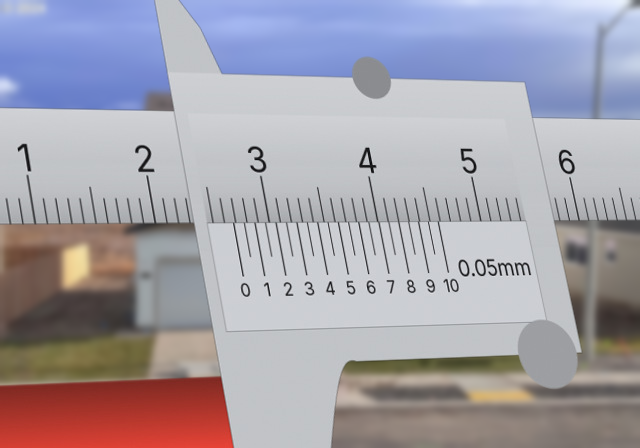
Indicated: {"value": 26.8, "unit": "mm"}
